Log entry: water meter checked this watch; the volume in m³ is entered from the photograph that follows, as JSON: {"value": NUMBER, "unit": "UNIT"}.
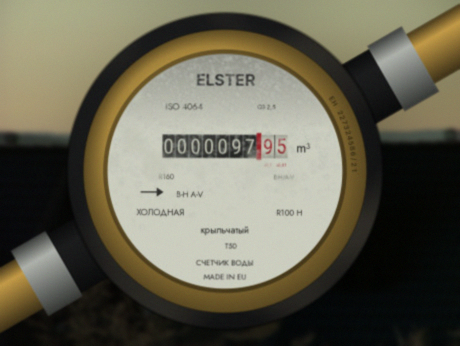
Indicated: {"value": 97.95, "unit": "m³"}
